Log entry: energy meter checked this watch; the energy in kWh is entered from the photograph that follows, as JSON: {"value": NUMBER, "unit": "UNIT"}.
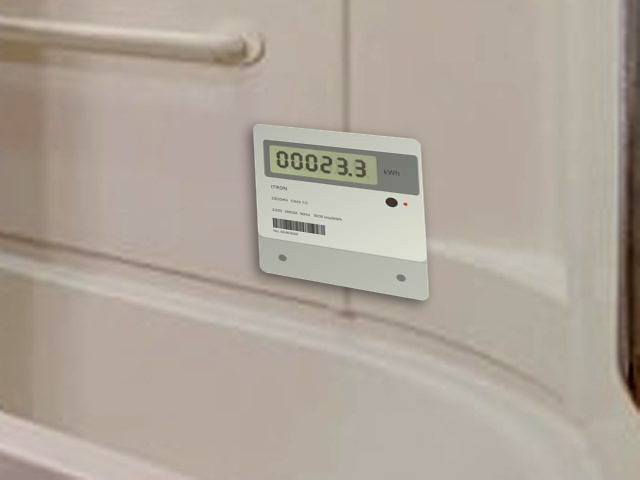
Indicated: {"value": 23.3, "unit": "kWh"}
